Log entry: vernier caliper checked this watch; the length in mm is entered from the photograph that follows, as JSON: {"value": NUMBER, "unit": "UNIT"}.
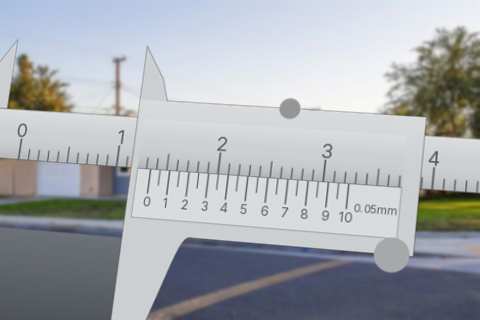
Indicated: {"value": 13.4, "unit": "mm"}
